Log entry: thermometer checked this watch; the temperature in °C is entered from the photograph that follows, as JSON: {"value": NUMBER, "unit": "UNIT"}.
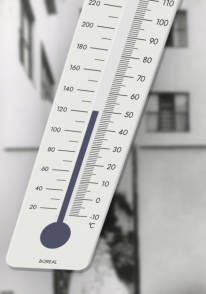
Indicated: {"value": 50, "unit": "°C"}
